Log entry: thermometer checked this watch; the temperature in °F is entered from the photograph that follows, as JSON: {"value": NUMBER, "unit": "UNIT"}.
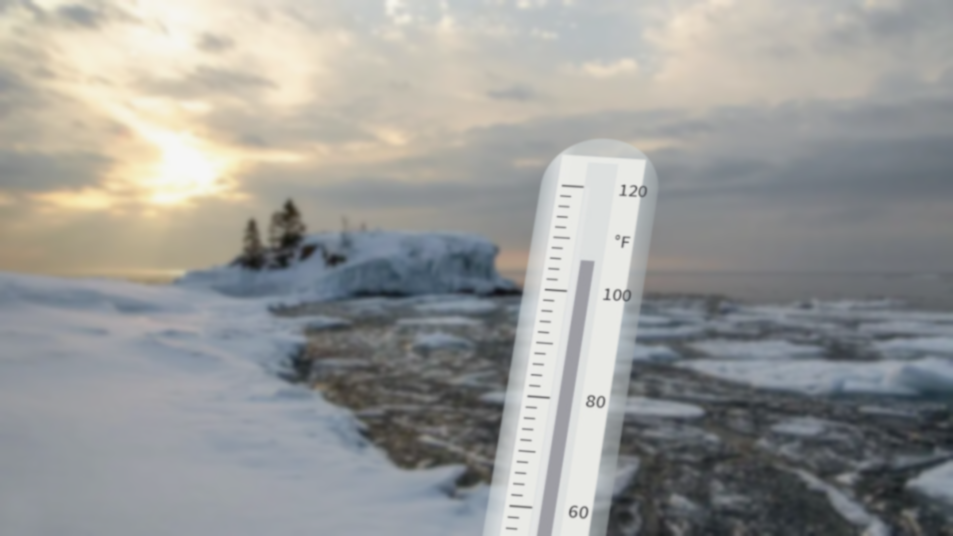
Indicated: {"value": 106, "unit": "°F"}
